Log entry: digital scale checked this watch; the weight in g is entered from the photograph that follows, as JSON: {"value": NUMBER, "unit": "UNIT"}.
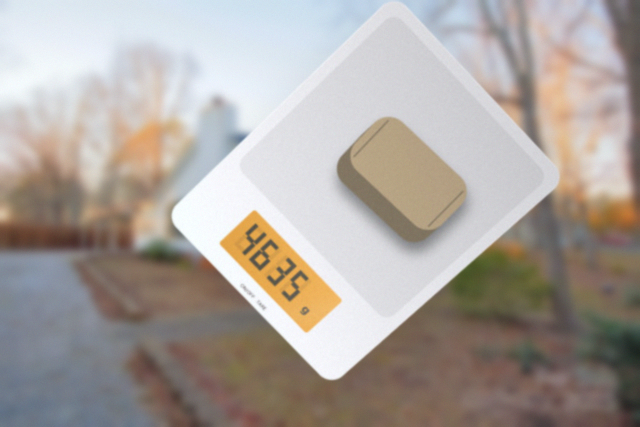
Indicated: {"value": 4635, "unit": "g"}
